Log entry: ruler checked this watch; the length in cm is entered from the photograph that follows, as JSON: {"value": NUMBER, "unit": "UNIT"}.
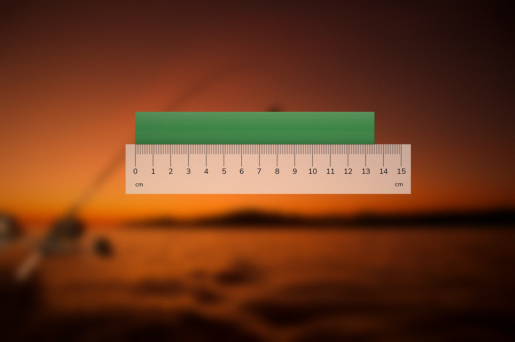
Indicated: {"value": 13.5, "unit": "cm"}
